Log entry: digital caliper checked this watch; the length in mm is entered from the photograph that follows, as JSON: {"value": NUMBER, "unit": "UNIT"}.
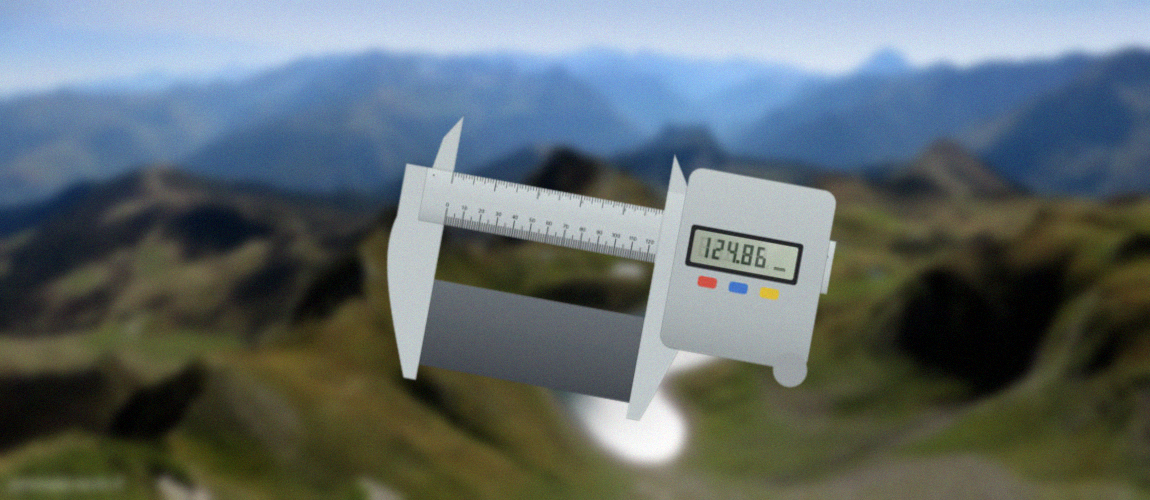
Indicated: {"value": 124.86, "unit": "mm"}
